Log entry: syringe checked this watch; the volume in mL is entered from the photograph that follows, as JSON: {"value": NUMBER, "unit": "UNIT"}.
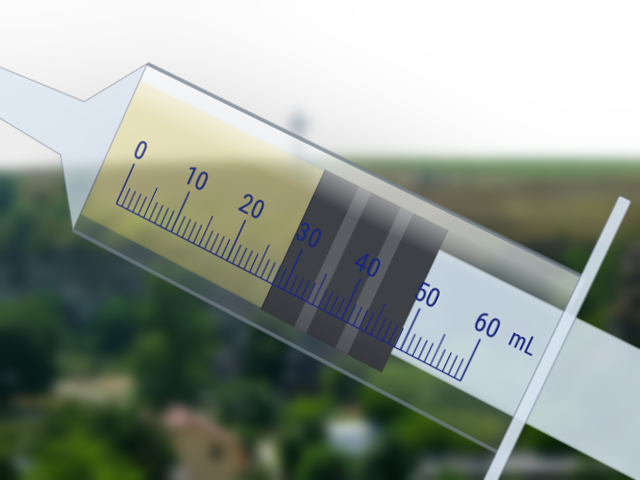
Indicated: {"value": 28, "unit": "mL"}
